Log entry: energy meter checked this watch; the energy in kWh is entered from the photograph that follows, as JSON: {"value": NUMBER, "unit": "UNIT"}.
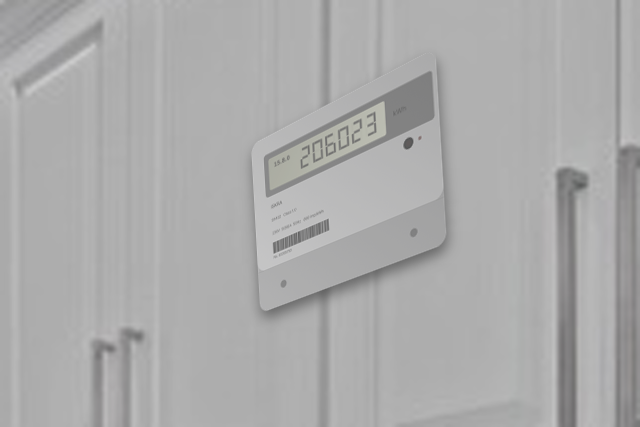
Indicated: {"value": 206023, "unit": "kWh"}
